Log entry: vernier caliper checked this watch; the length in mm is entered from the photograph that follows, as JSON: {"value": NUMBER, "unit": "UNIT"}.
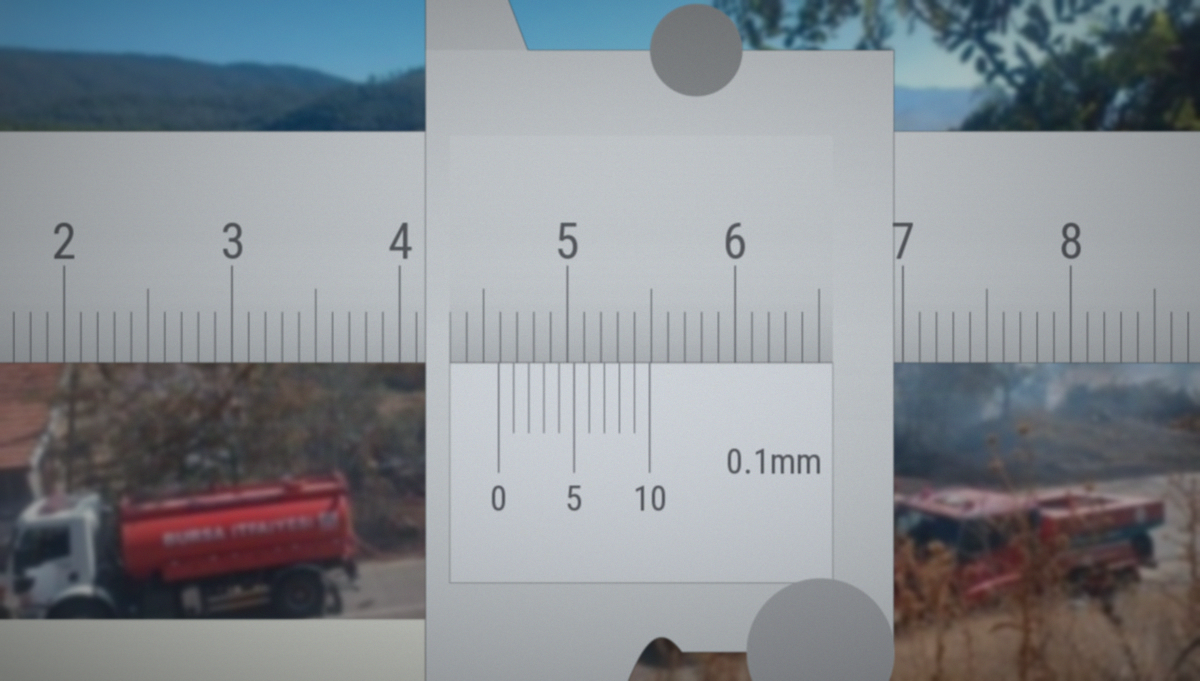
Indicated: {"value": 45.9, "unit": "mm"}
